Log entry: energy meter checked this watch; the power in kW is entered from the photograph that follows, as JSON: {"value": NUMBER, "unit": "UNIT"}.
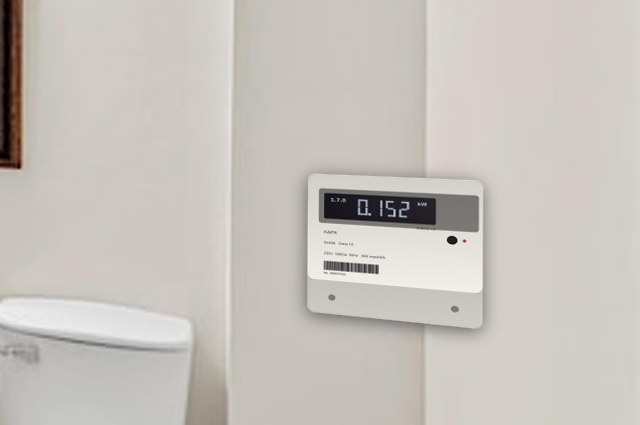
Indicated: {"value": 0.152, "unit": "kW"}
